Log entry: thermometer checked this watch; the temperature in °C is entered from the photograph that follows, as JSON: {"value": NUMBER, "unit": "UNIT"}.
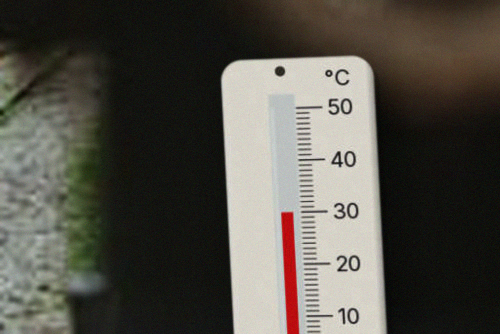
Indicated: {"value": 30, "unit": "°C"}
